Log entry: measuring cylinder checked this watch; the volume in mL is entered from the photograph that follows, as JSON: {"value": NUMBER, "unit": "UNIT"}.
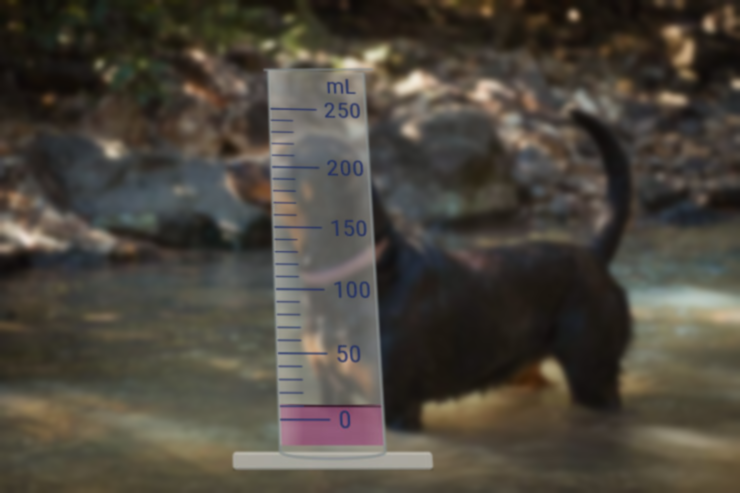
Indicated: {"value": 10, "unit": "mL"}
